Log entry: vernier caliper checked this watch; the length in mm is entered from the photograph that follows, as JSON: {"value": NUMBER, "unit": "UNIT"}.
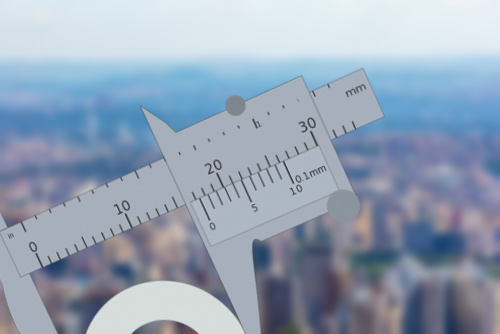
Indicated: {"value": 17.4, "unit": "mm"}
